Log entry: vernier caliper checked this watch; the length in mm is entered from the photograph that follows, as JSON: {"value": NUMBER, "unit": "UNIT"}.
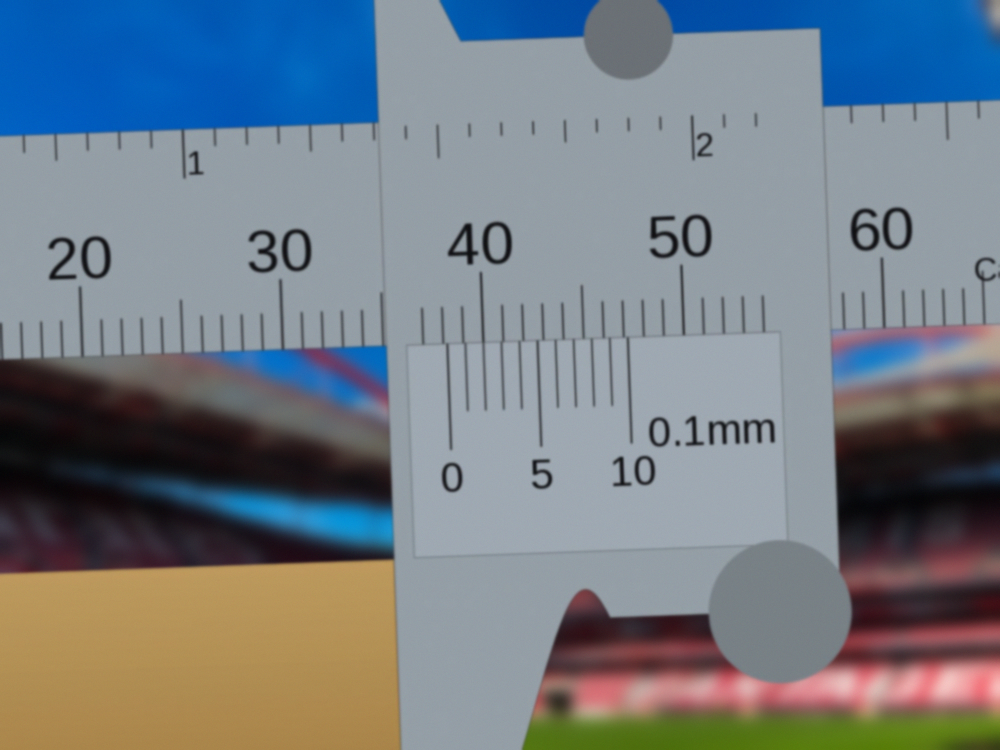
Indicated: {"value": 38.2, "unit": "mm"}
